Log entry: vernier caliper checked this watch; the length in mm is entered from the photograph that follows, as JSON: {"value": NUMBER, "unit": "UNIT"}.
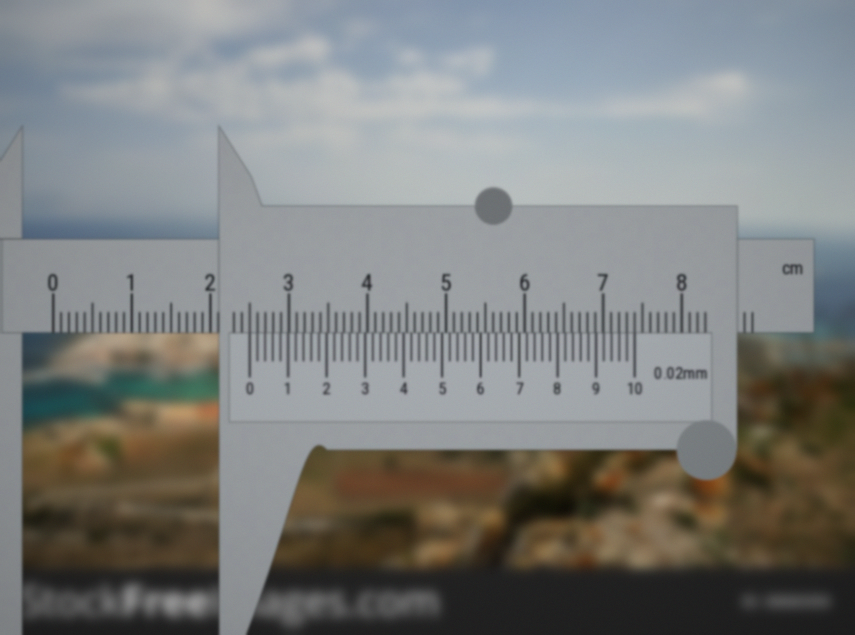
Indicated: {"value": 25.0, "unit": "mm"}
